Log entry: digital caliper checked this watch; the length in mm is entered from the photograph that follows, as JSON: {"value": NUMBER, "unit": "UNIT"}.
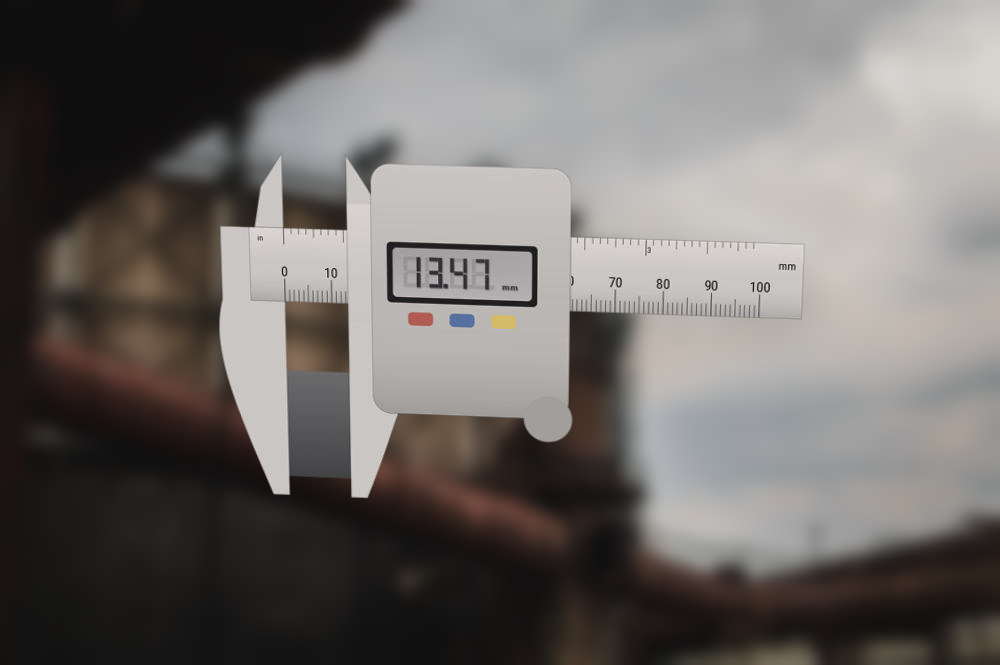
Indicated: {"value": 13.47, "unit": "mm"}
